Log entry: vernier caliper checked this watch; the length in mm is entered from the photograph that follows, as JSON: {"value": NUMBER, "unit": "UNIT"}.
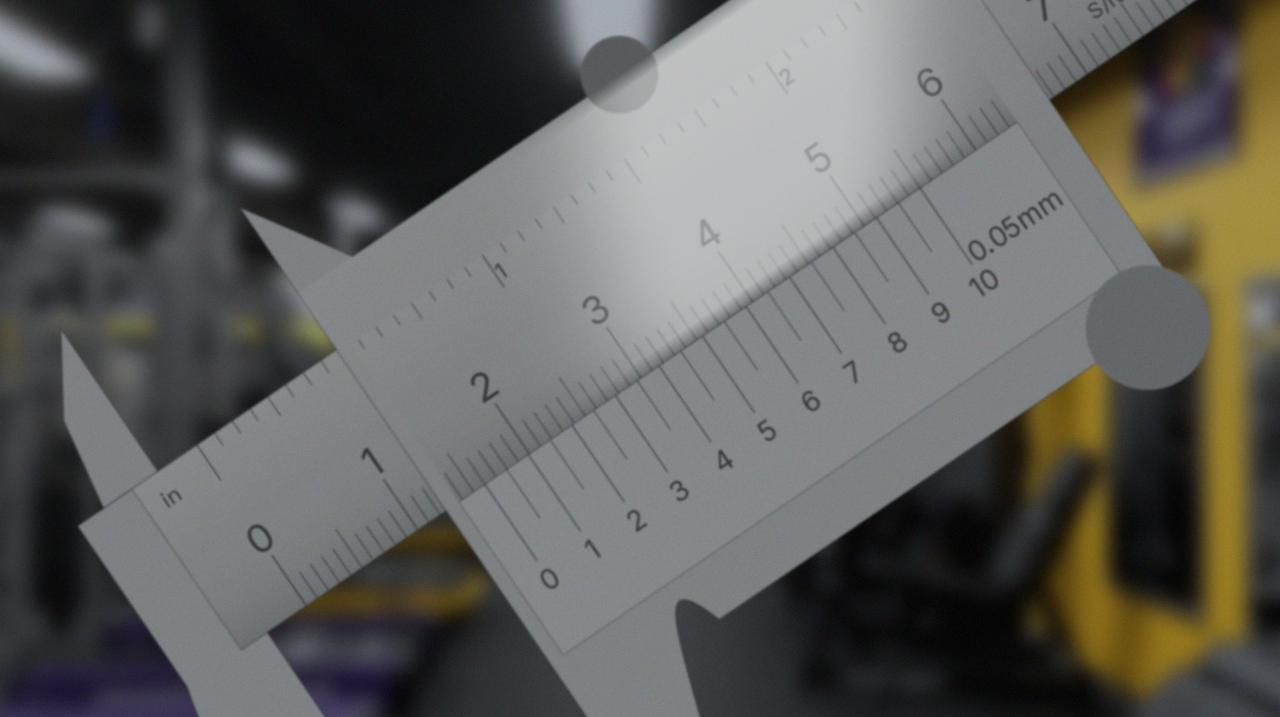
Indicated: {"value": 16.0, "unit": "mm"}
